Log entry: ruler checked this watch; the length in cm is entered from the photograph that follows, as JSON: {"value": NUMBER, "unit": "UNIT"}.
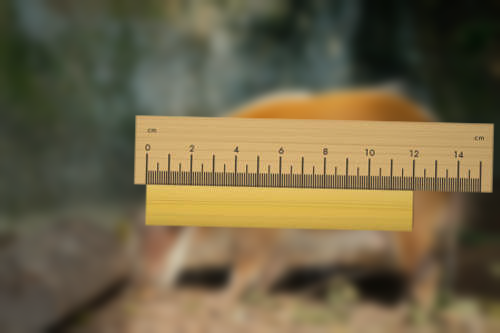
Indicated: {"value": 12, "unit": "cm"}
